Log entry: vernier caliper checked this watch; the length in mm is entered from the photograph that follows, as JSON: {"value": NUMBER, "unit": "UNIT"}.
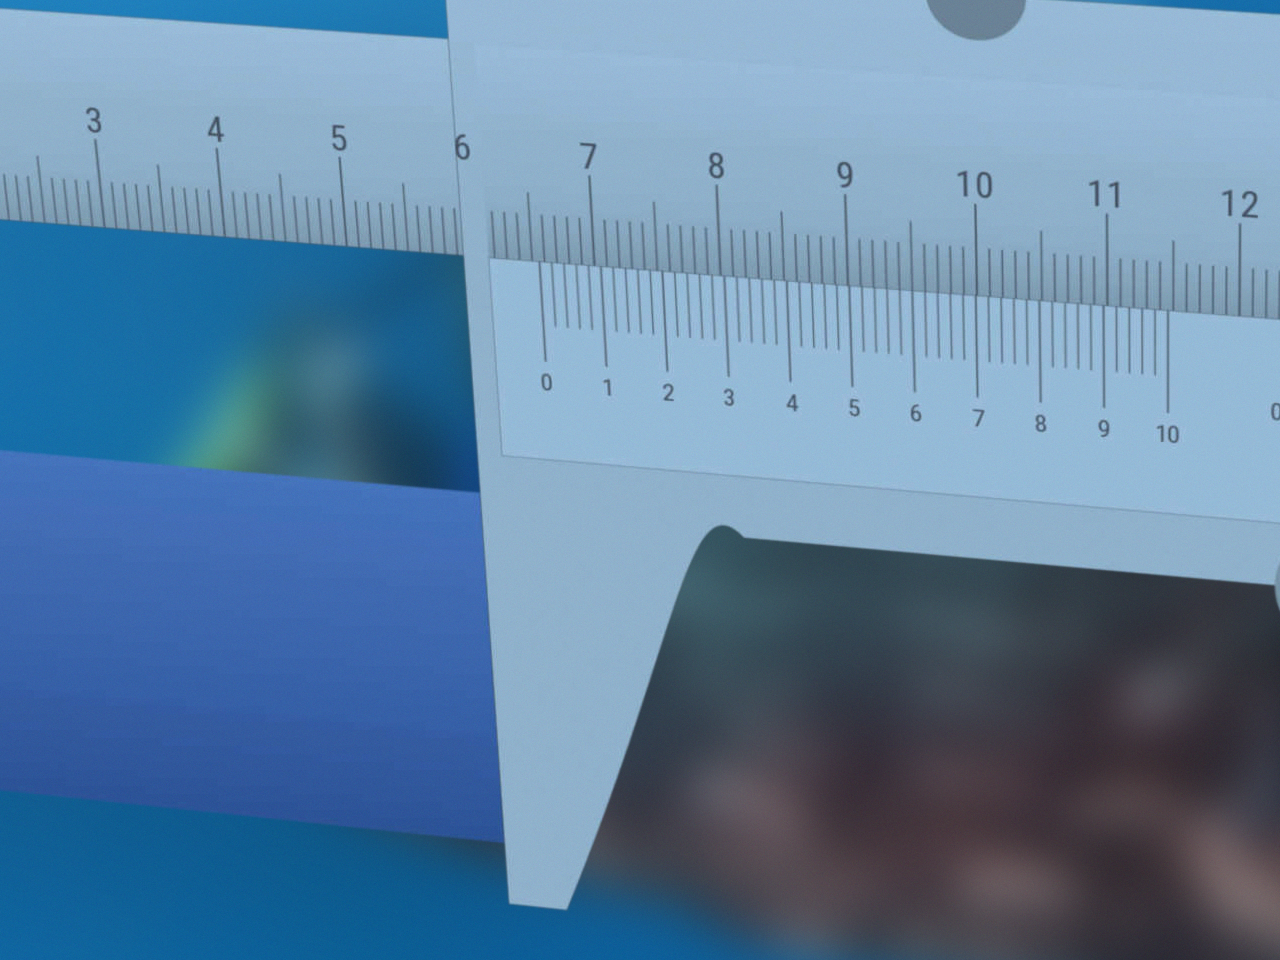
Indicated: {"value": 65.6, "unit": "mm"}
